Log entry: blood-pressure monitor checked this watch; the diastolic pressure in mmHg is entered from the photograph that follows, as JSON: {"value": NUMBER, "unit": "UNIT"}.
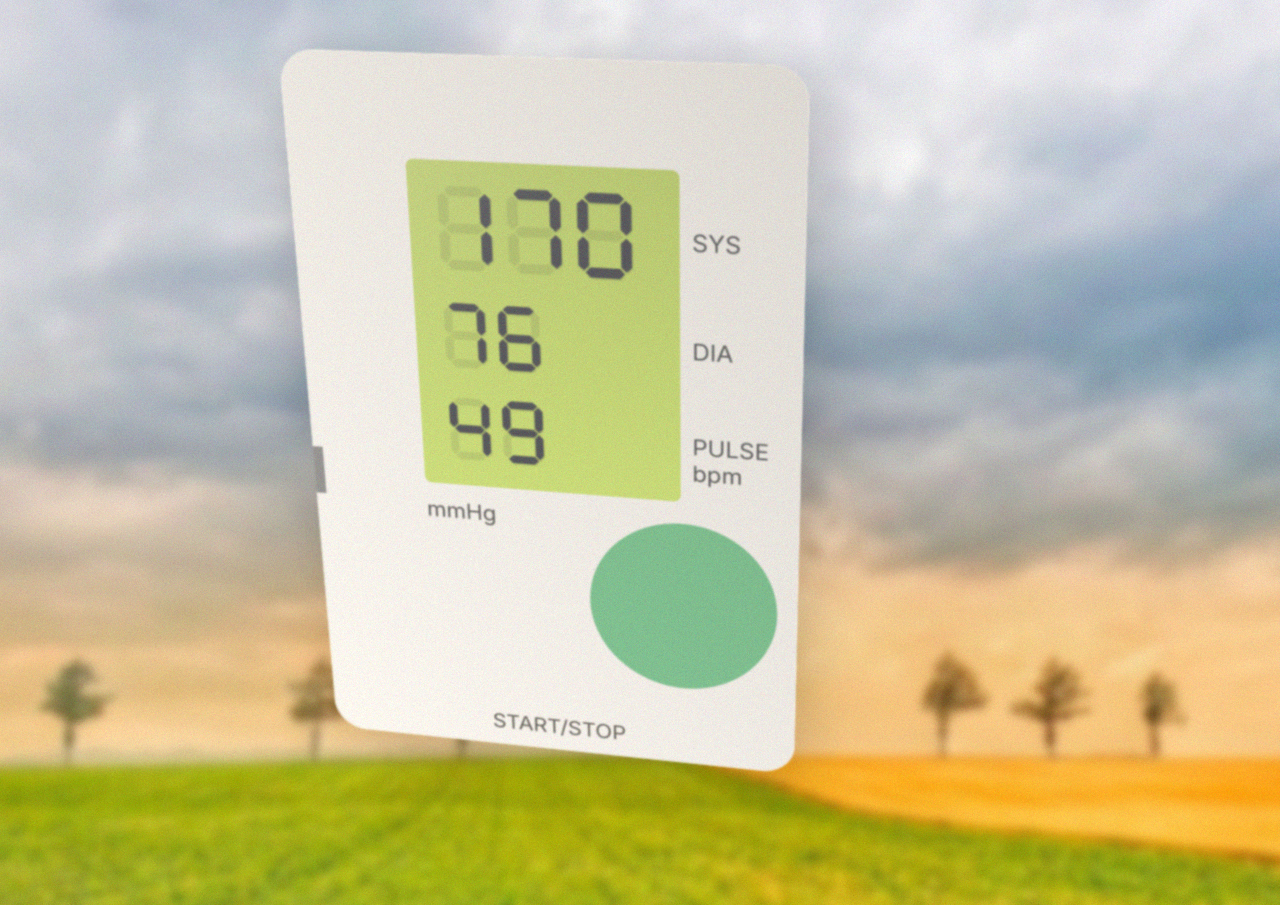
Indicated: {"value": 76, "unit": "mmHg"}
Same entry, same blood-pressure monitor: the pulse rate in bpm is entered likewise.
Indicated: {"value": 49, "unit": "bpm"}
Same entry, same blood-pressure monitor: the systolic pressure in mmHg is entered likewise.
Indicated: {"value": 170, "unit": "mmHg"}
